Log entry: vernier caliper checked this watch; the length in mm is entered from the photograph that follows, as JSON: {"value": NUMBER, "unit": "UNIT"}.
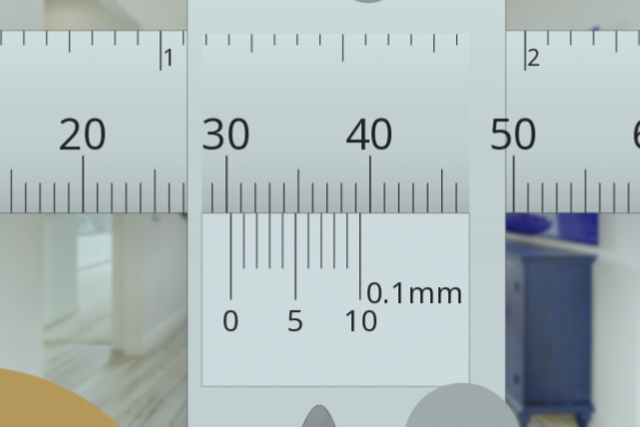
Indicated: {"value": 30.3, "unit": "mm"}
